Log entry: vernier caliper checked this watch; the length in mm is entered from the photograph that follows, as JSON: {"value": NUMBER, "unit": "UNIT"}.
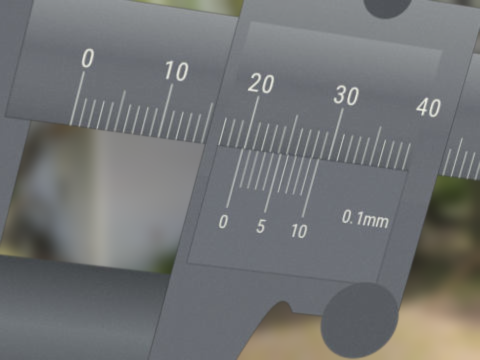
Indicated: {"value": 19.8, "unit": "mm"}
